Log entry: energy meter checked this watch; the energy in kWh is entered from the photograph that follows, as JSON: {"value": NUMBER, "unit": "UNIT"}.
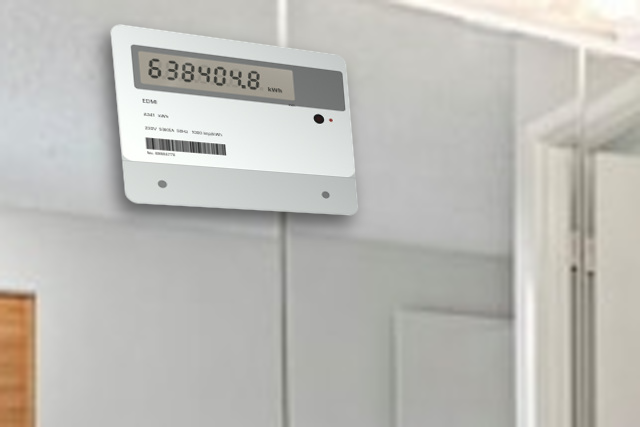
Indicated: {"value": 638404.8, "unit": "kWh"}
